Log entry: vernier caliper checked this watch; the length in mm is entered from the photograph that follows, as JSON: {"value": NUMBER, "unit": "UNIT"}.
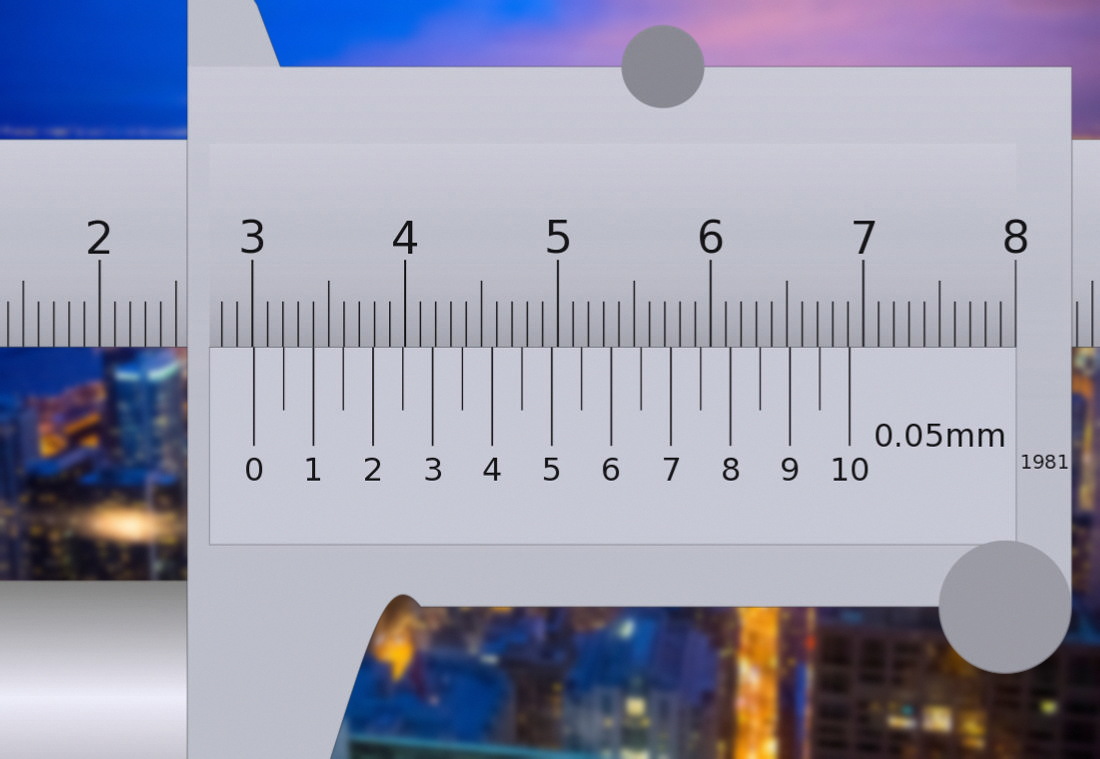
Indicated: {"value": 30.1, "unit": "mm"}
